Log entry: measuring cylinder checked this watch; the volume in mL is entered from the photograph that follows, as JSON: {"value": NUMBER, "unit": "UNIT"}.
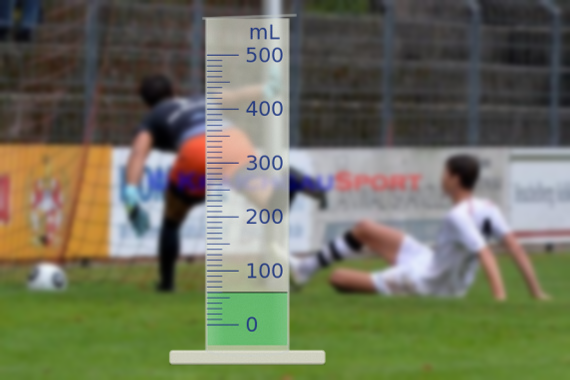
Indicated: {"value": 60, "unit": "mL"}
